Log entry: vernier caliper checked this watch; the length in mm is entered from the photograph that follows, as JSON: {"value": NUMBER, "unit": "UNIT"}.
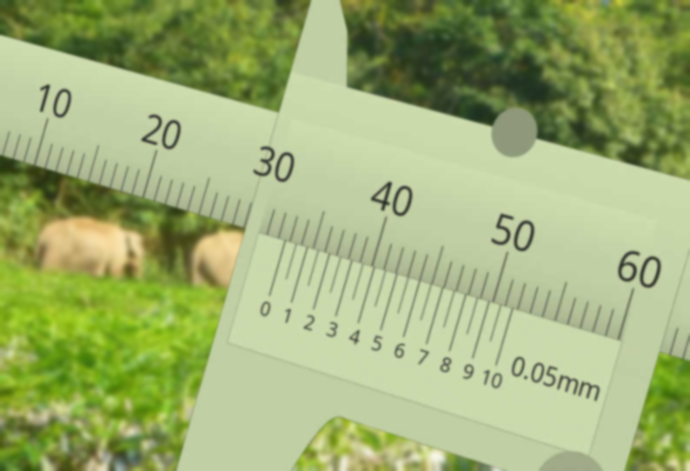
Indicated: {"value": 32.6, "unit": "mm"}
